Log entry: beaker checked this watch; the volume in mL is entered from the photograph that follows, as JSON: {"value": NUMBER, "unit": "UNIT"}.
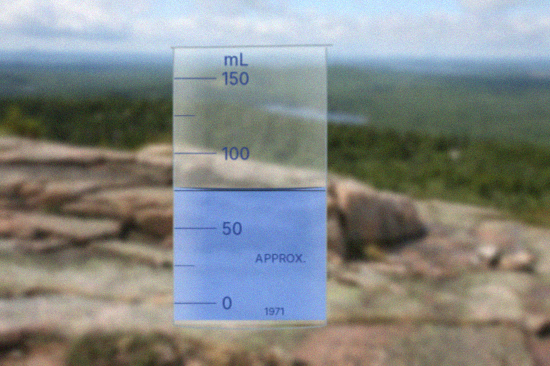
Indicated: {"value": 75, "unit": "mL"}
